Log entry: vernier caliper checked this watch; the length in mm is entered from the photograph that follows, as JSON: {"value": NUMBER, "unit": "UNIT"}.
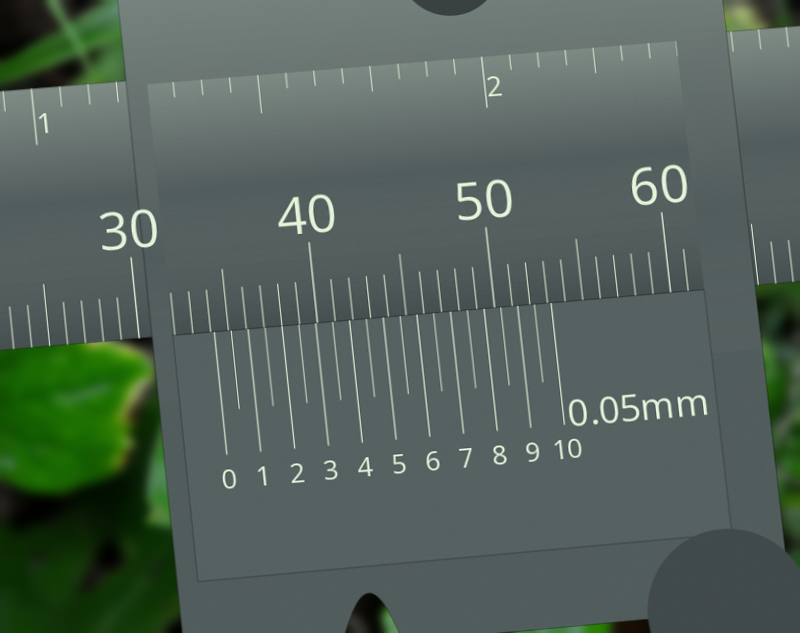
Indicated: {"value": 34.2, "unit": "mm"}
